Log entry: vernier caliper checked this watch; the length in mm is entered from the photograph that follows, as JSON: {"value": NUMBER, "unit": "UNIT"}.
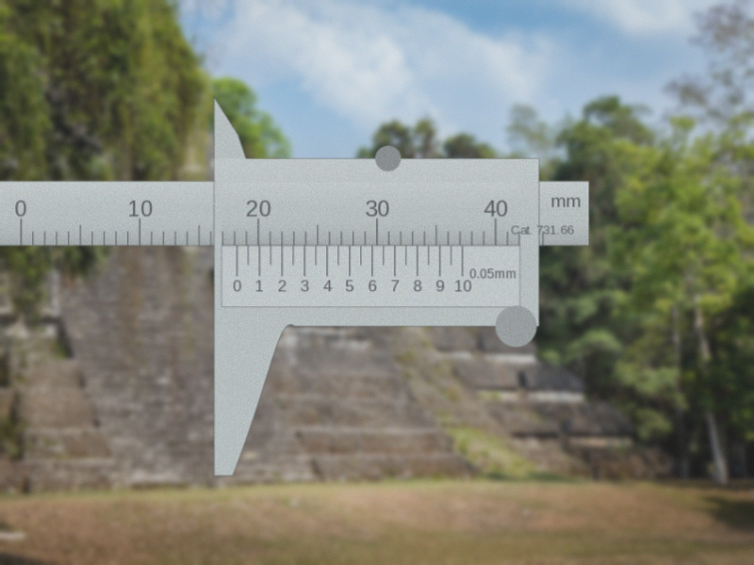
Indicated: {"value": 18.2, "unit": "mm"}
